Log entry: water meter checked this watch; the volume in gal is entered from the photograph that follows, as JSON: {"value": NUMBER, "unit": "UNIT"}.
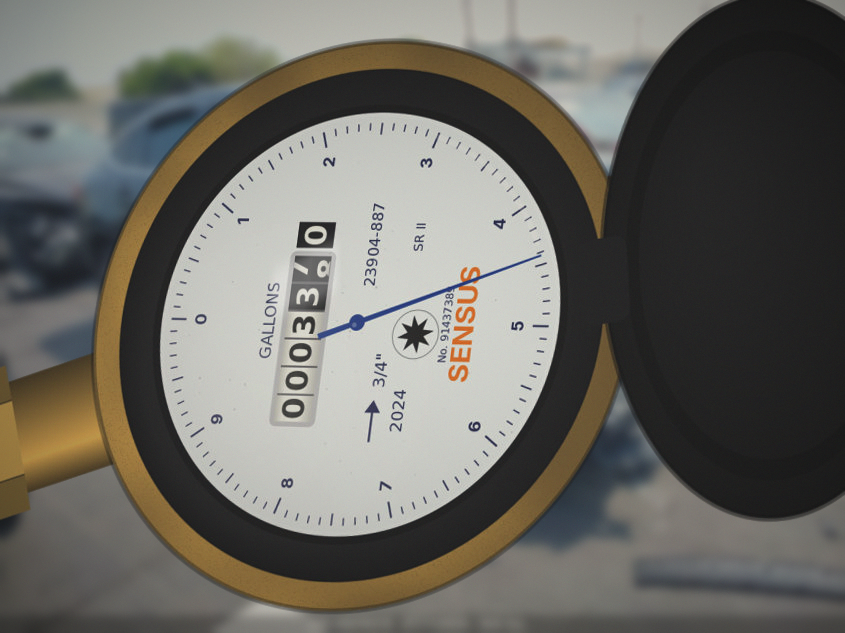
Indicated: {"value": 3374.4, "unit": "gal"}
